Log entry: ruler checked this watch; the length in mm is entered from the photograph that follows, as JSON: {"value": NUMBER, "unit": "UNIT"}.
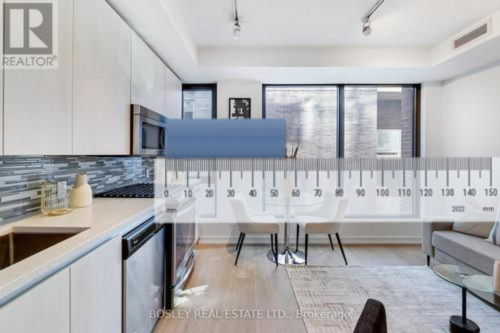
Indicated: {"value": 55, "unit": "mm"}
